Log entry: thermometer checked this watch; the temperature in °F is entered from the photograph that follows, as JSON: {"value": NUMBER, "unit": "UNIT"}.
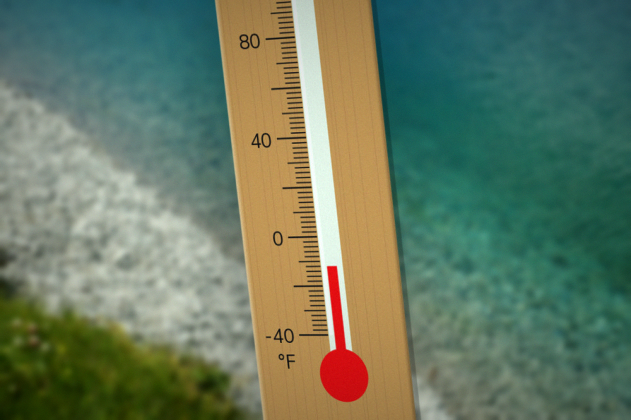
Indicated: {"value": -12, "unit": "°F"}
